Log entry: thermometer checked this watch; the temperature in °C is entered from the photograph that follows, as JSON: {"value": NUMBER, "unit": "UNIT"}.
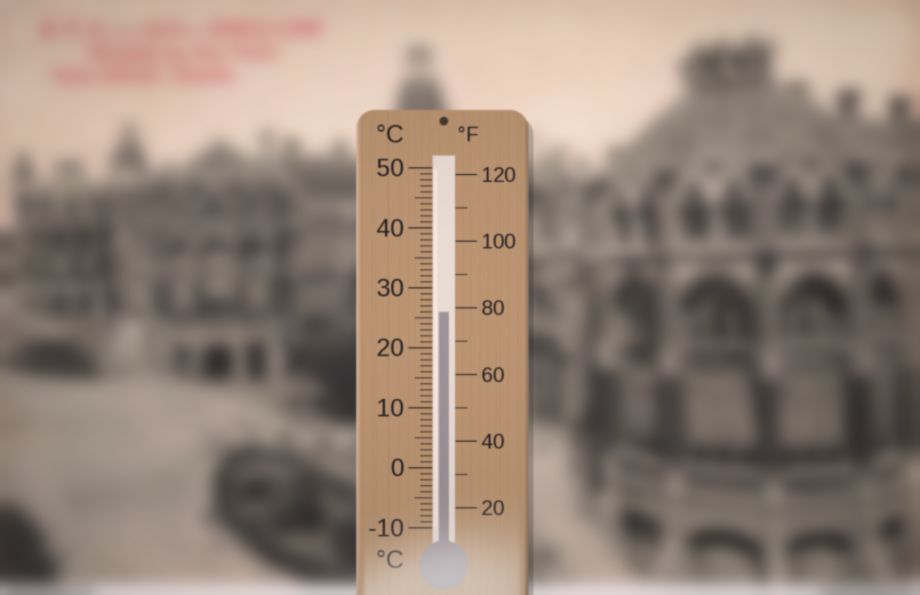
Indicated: {"value": 26, "unit": "°C"}
